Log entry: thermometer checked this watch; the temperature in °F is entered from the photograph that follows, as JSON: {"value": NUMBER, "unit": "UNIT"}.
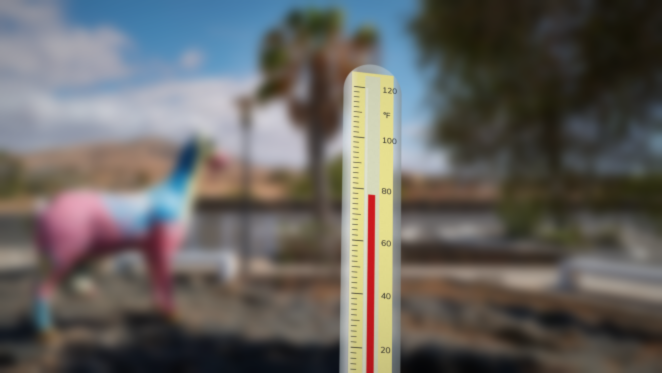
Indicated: {"value": 78, "unit": "°F"}
